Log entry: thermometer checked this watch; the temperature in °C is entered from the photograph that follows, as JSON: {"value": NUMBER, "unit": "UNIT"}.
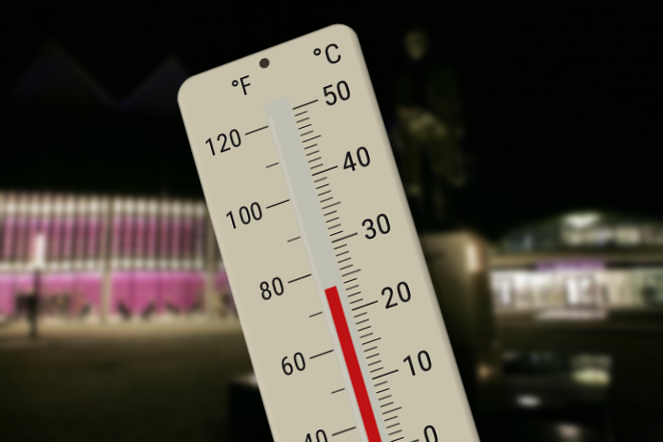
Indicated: {"value": 24, "unit": "°C"}
